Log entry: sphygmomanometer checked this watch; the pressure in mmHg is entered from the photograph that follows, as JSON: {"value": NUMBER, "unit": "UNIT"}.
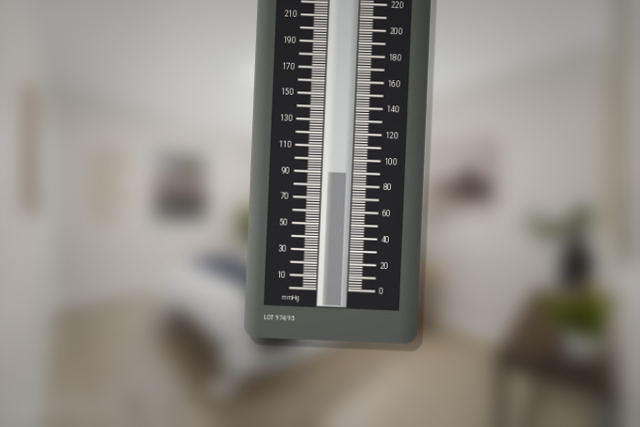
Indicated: {"value": 90, "unit": "mmHg"}
